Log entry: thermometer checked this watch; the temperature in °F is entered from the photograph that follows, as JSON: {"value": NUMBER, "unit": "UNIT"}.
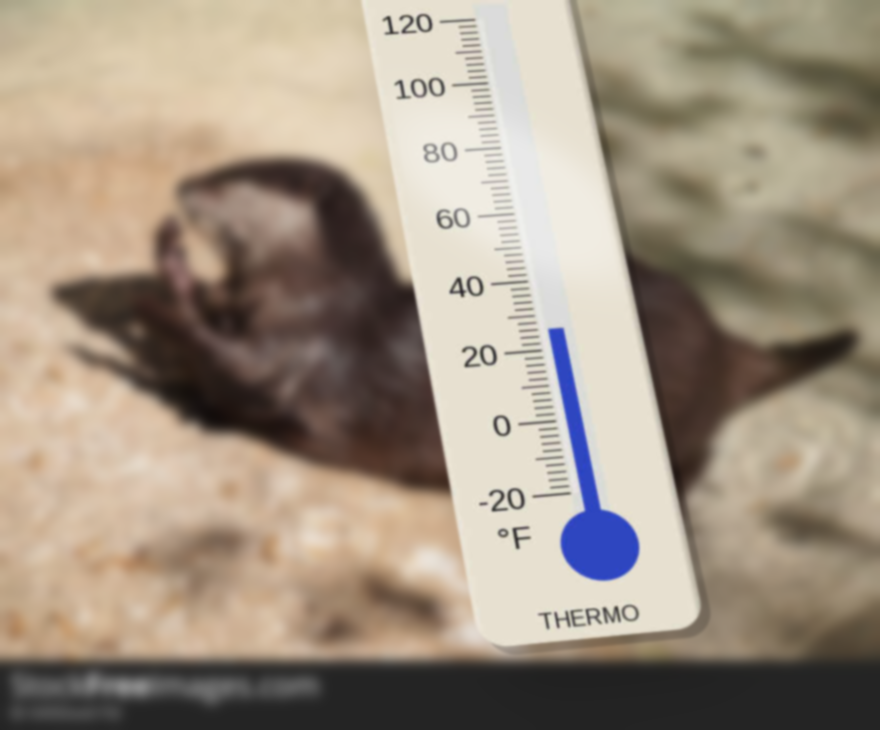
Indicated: {"value": 26, "unit": "°F"}
